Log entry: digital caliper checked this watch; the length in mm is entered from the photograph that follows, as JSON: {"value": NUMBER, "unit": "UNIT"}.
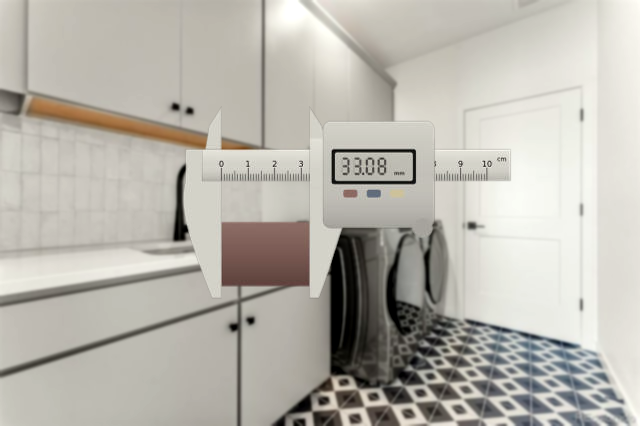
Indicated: {"value": 33.08, "unit": "mm"}
